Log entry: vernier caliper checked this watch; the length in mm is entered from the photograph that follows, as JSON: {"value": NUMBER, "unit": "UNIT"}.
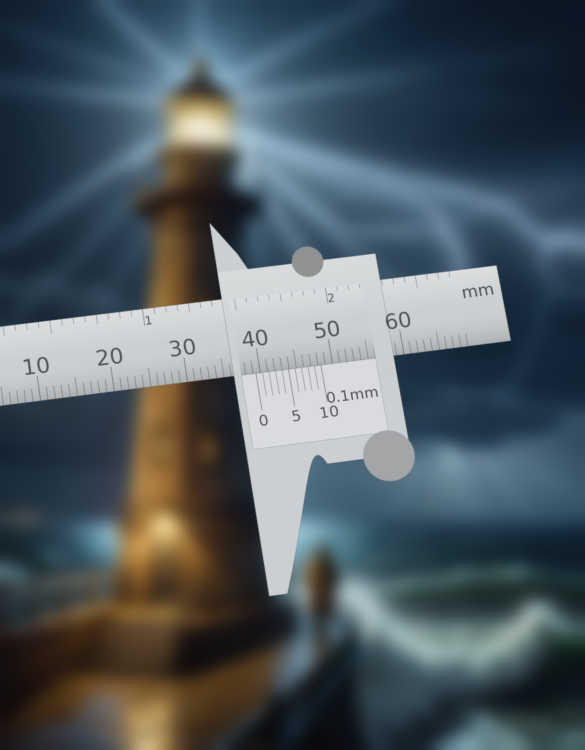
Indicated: {"value": 39.4, "unit": "mm"}
